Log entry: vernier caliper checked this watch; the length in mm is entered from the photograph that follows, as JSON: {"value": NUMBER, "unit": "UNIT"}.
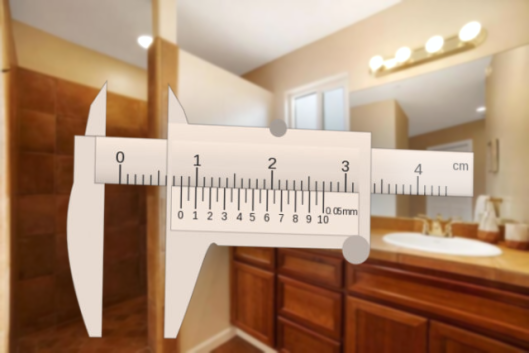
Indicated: {"value": 8.0, "unit": "mm"}
